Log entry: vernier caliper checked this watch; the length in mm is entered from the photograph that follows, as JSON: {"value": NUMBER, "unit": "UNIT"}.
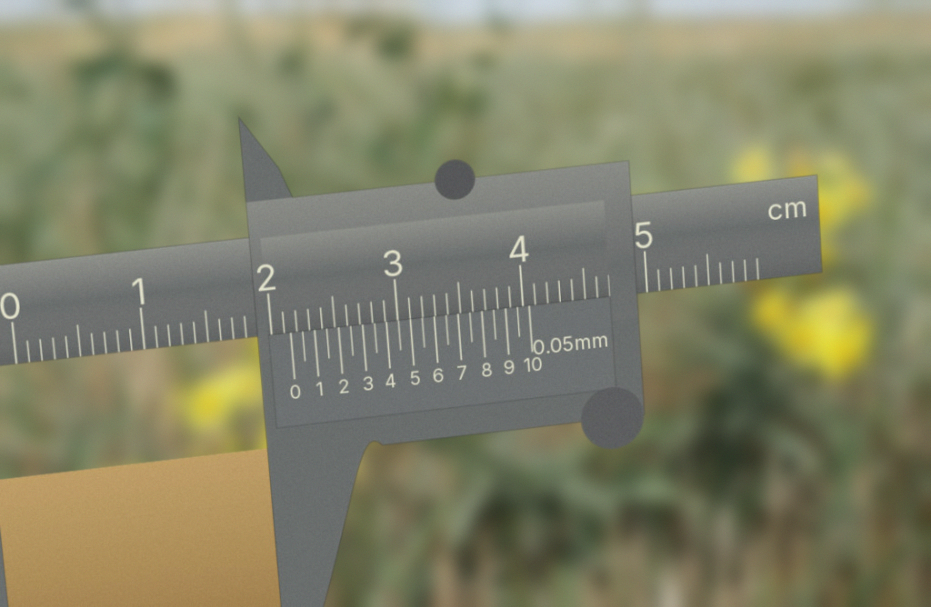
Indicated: {"value": 21.5, "unit": "mm"}
